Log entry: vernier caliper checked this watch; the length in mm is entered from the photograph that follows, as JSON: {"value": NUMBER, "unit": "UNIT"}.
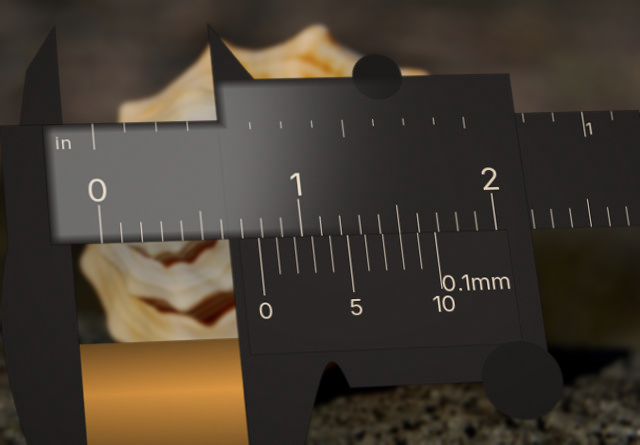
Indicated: {"value": 7.8, "unit": "mm"}
